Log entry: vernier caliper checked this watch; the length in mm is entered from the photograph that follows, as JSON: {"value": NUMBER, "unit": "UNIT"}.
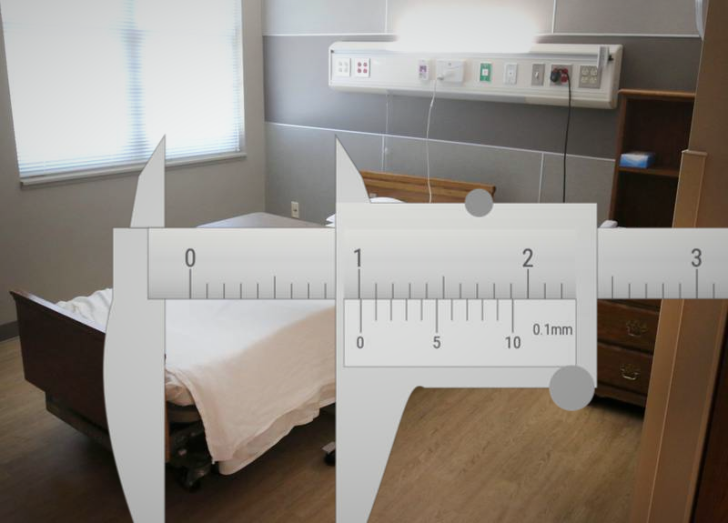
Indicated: {"value": 10.1, "unit": "mm"}
